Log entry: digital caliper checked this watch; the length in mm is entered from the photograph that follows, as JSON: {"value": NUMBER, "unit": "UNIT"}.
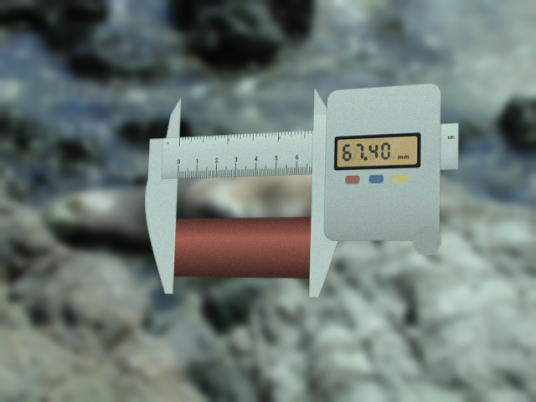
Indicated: {"value": 67.40, "unit": "mm"}
